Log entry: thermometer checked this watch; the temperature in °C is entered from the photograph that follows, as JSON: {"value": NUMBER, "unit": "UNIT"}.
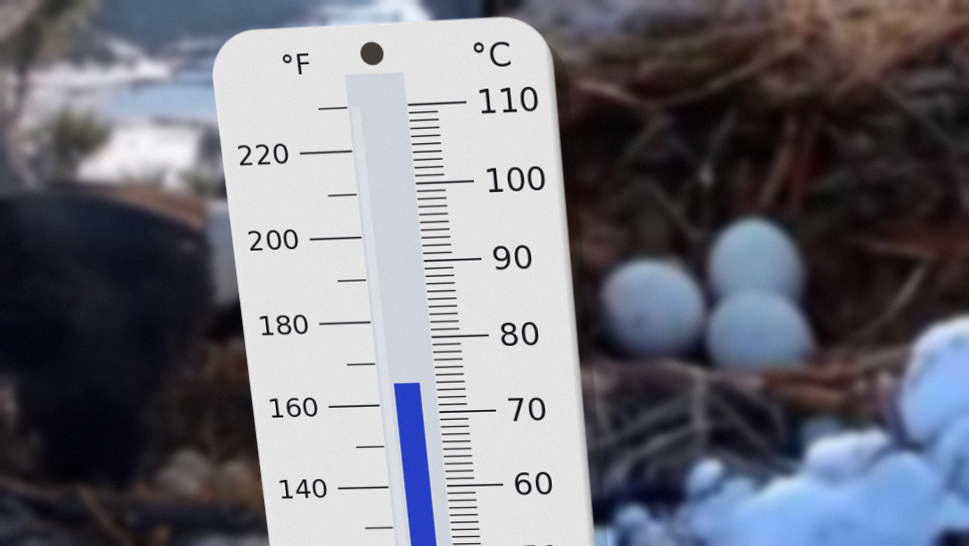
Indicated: {"value": 74, "unit": "°C"}
